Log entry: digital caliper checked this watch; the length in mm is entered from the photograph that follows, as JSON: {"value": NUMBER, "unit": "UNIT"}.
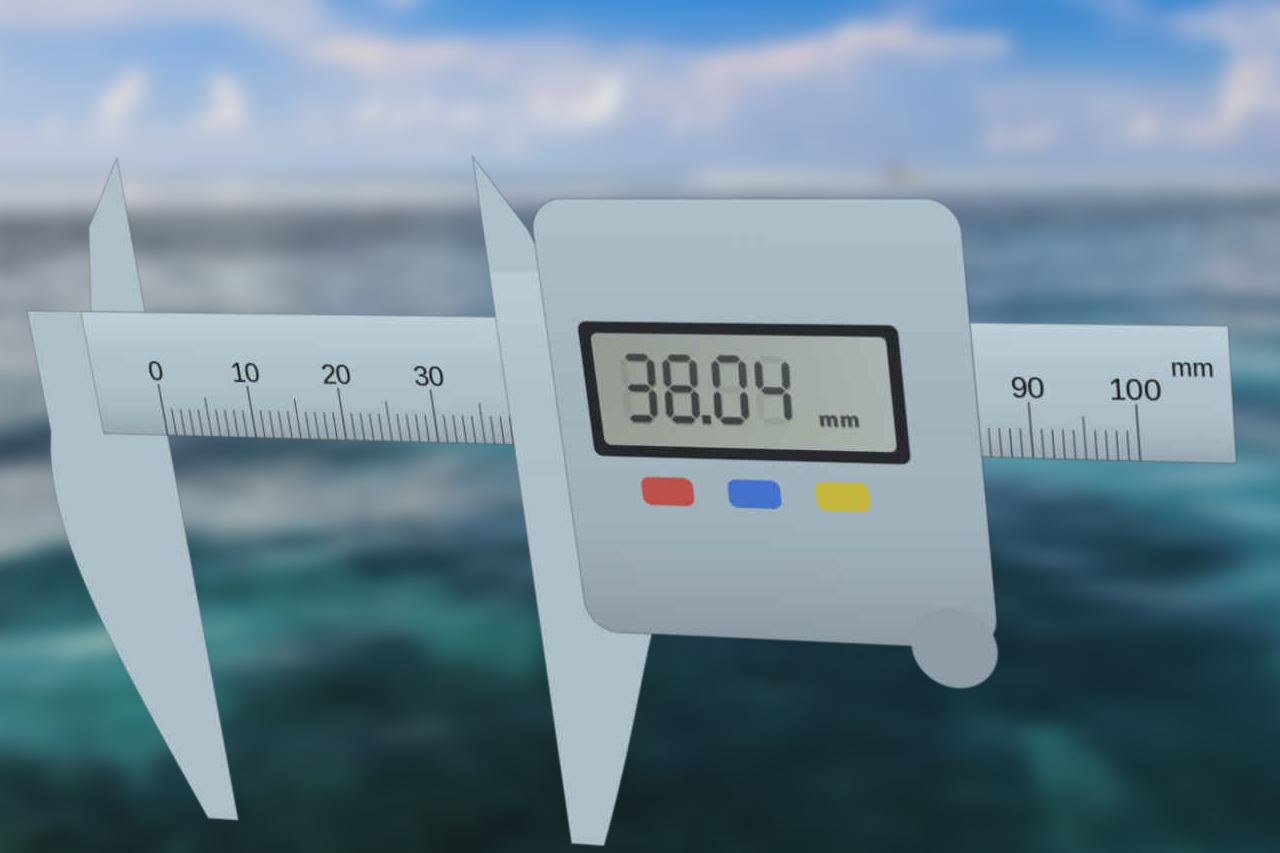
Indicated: {"value": 38.04, "unit": "mm"}
